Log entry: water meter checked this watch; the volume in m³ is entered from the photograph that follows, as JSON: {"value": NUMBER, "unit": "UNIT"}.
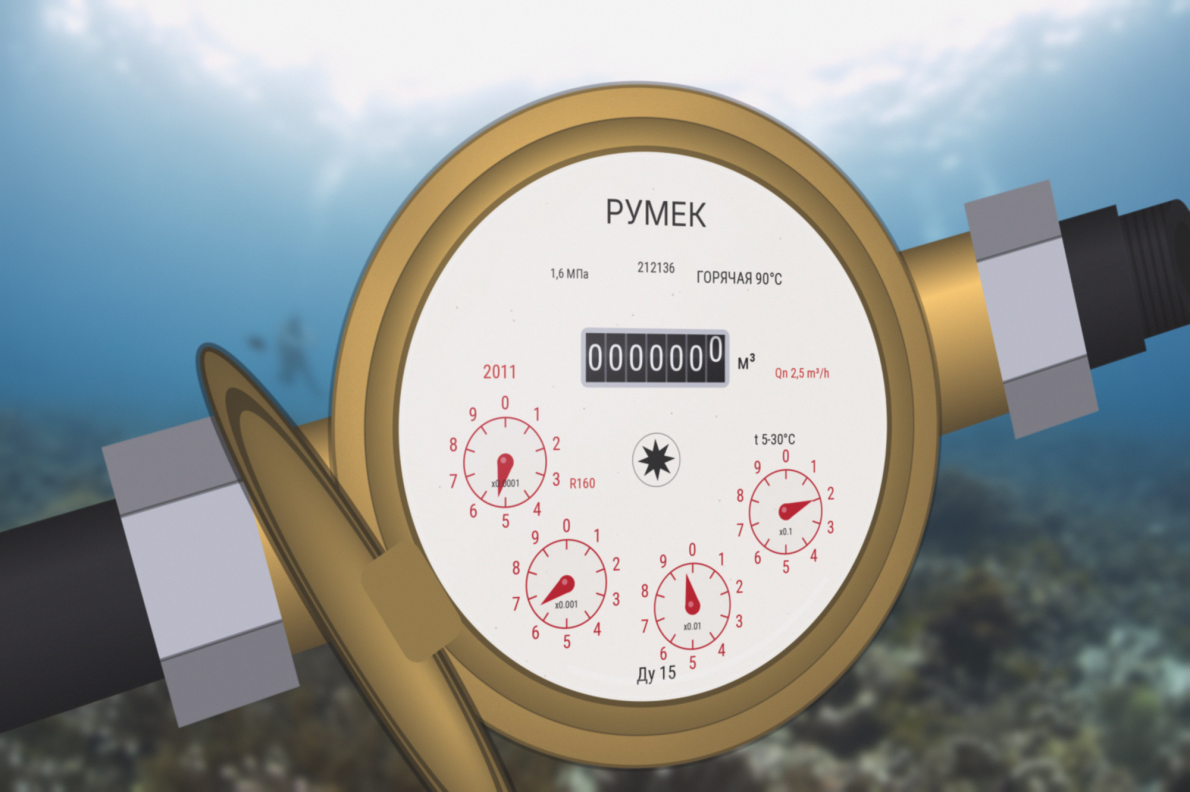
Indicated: {"value": 0.1965, "unit": "m³"}
